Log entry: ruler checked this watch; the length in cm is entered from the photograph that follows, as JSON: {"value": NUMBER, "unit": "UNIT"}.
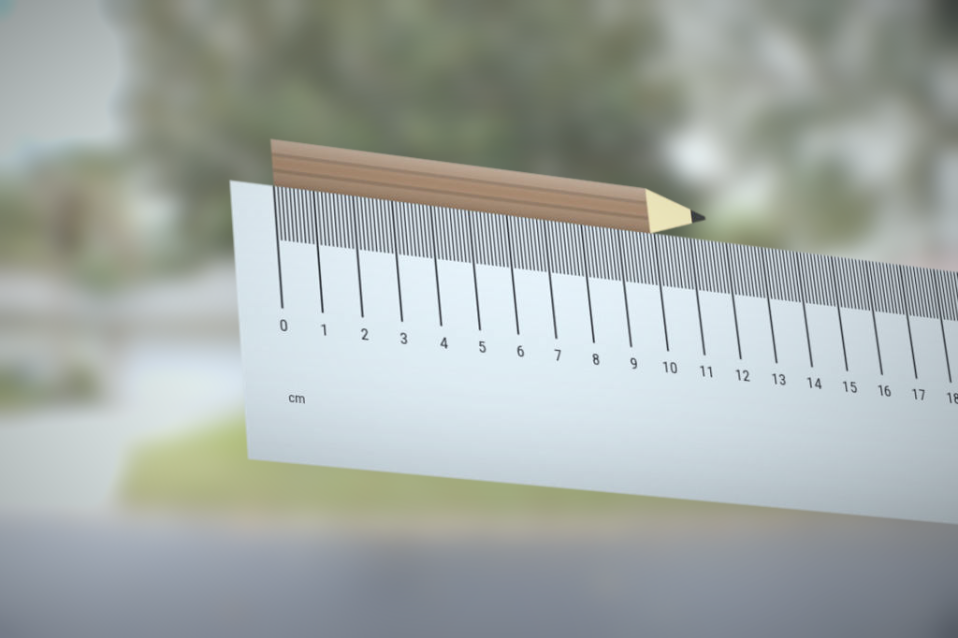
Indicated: {"value": 11.5, "unit": "cm"}
